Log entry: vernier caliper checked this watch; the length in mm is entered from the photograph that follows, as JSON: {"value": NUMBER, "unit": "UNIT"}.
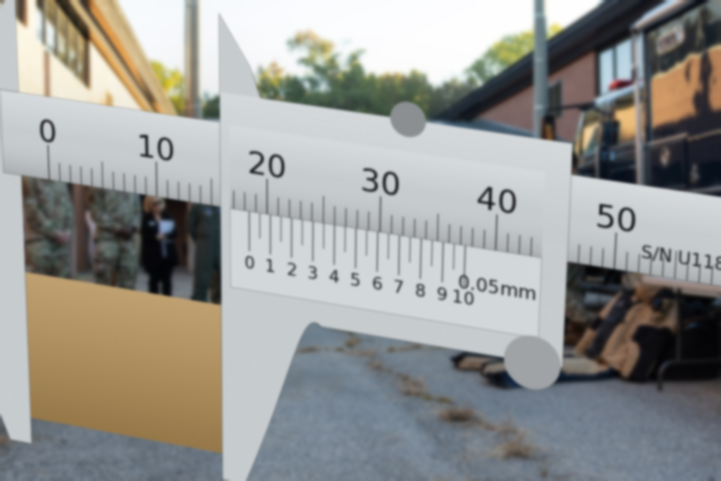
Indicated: {"value": 18.4, "unit": "mm"}
